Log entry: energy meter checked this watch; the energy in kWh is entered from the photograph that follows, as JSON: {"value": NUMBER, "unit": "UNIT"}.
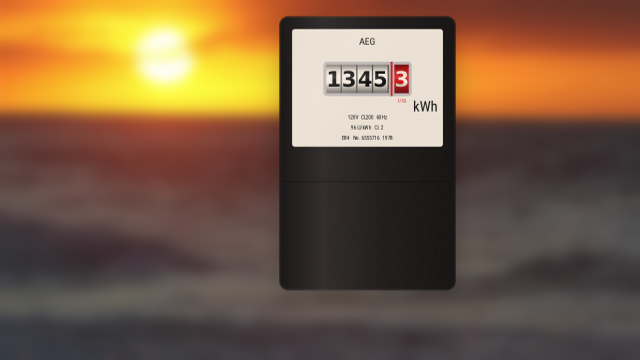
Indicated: {"value": 1345.3, "unit": "kWh"}
